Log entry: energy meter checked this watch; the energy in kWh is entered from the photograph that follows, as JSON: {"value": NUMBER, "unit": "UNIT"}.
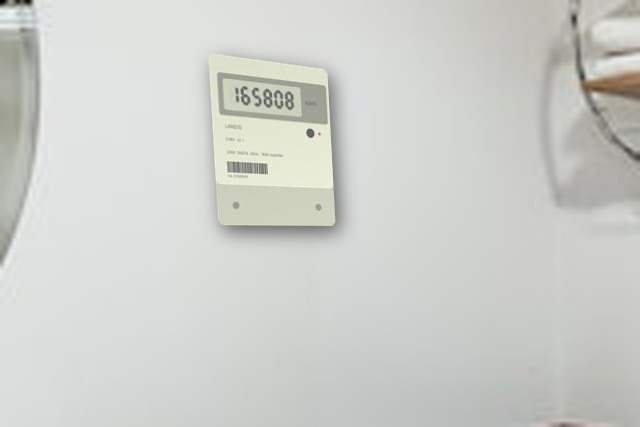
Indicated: {"value": 165808, "unit": "kWh"}
